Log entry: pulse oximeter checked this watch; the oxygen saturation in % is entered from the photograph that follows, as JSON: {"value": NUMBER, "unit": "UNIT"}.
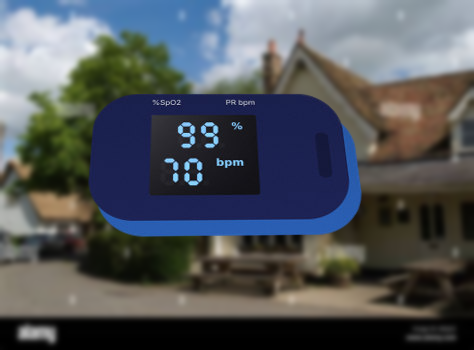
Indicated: {"value": 99, "unit": "%"}
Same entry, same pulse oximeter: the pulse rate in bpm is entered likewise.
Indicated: {"value": 70, "unit": "bpm"}
